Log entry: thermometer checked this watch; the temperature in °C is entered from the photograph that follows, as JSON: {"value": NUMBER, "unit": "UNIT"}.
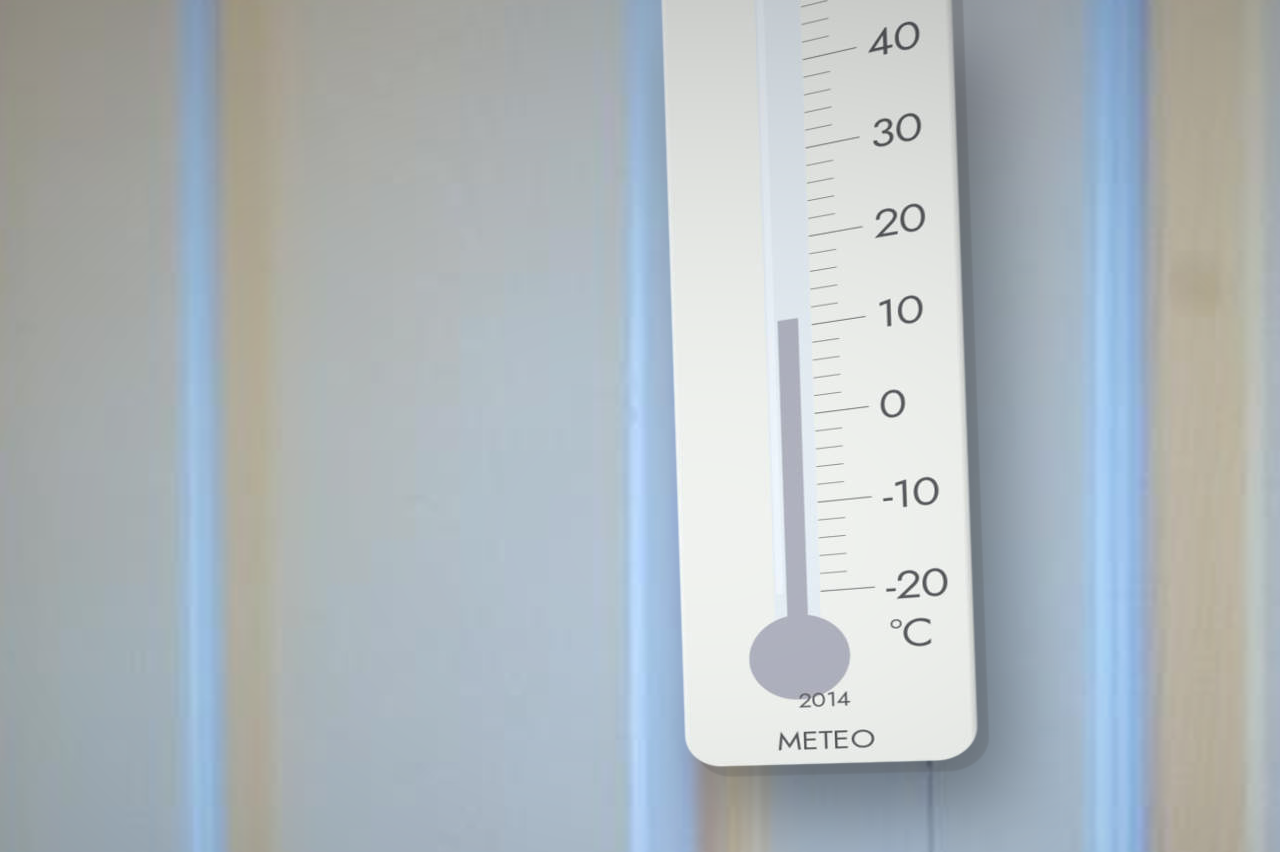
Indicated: {"value": 11, "unit": "°C"}
